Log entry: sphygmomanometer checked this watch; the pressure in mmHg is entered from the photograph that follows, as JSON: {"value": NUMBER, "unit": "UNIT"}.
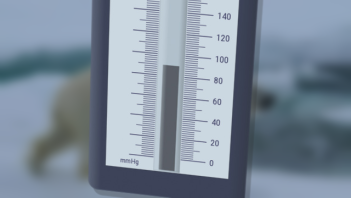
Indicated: {"value": 90, "unit": "mmHg"}
